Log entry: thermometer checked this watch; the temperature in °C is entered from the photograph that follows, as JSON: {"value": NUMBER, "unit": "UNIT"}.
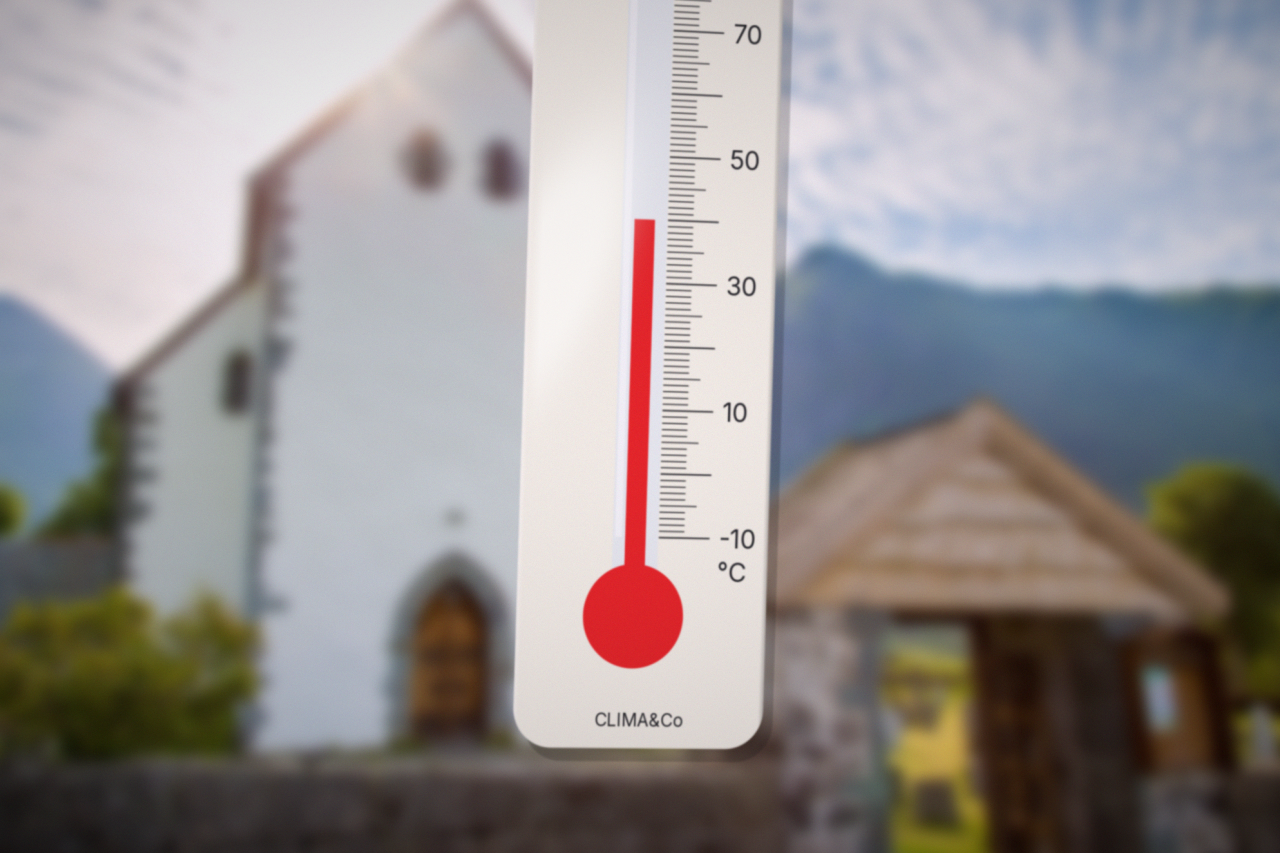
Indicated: {"value": 40, "unit": "°C"}
